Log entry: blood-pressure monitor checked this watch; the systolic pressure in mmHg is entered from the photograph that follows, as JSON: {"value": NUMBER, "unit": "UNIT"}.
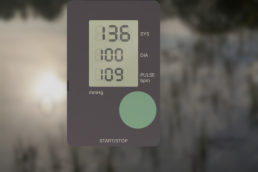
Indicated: {"value": 136, "unit": "mmHg"}
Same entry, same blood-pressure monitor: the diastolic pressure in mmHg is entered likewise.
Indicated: {"value": 100, "unit": "mmHg"}
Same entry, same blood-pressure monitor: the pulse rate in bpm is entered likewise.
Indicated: {"value": 109, "unit": "bpm"}
